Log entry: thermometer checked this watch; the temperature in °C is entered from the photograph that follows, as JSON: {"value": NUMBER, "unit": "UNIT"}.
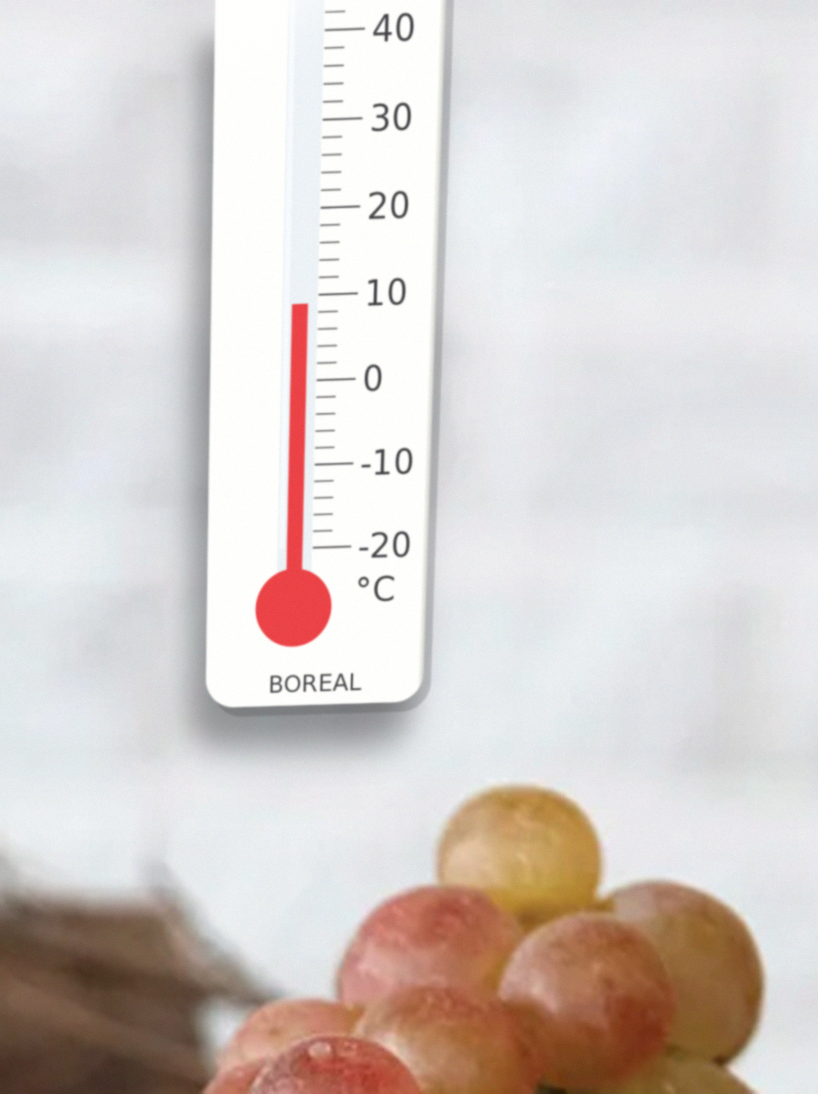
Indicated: {"value": 9, "unit": "°C"}
